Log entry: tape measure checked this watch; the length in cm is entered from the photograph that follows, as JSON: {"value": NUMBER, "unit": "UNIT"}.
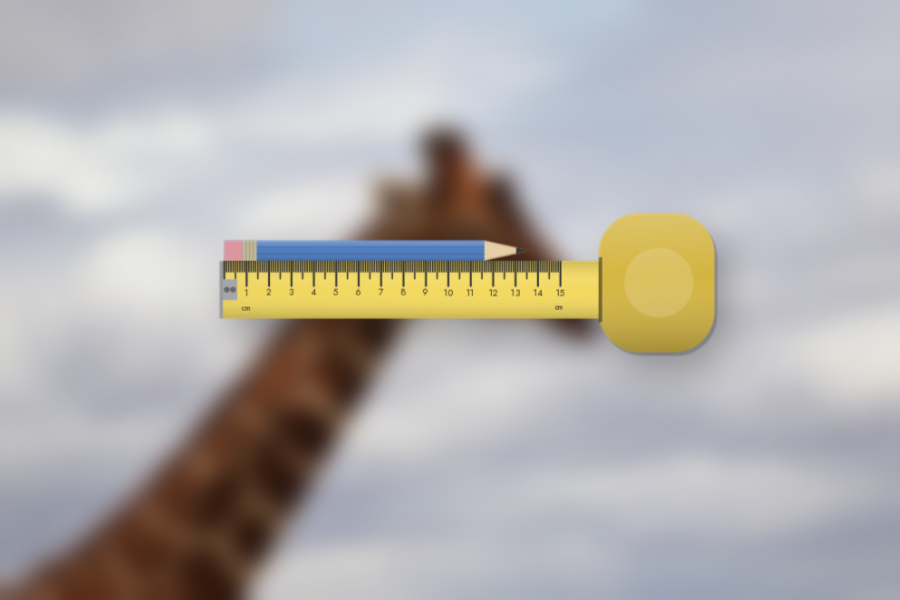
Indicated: {"value": 13.5, "unit": "cm"}
